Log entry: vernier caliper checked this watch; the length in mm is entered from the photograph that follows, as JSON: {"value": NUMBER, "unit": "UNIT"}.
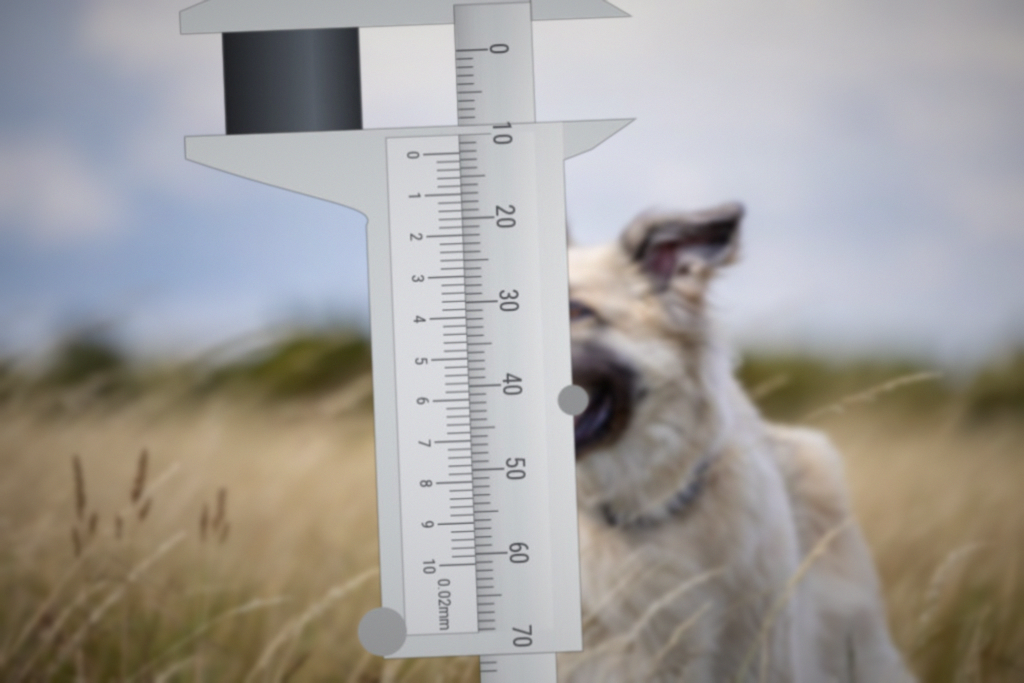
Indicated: {"value": 12.2, "unit": "mm"}
